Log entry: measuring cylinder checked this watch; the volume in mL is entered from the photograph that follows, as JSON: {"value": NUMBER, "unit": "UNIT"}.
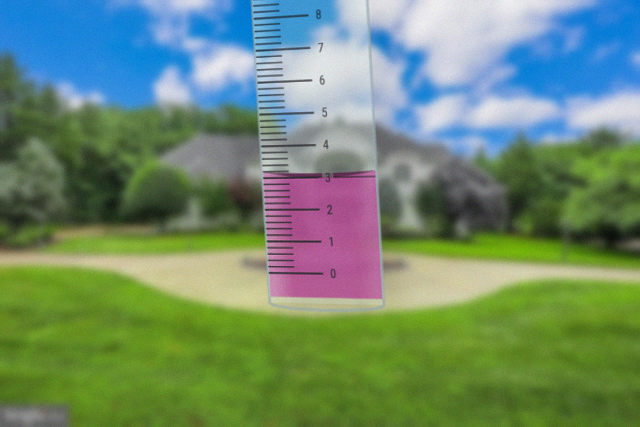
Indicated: {"value": 3, "unit": "mL"}
